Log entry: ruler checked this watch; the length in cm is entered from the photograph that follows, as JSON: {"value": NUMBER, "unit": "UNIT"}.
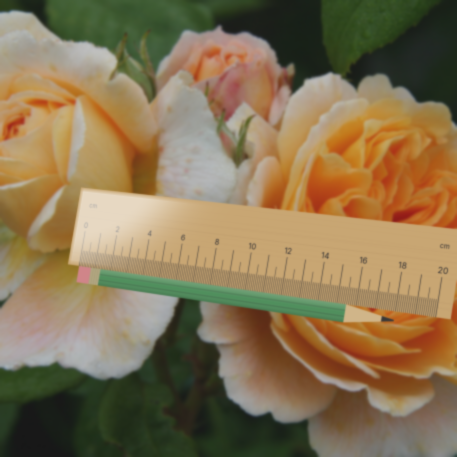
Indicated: {"value": 18, "unit": "cm"}
